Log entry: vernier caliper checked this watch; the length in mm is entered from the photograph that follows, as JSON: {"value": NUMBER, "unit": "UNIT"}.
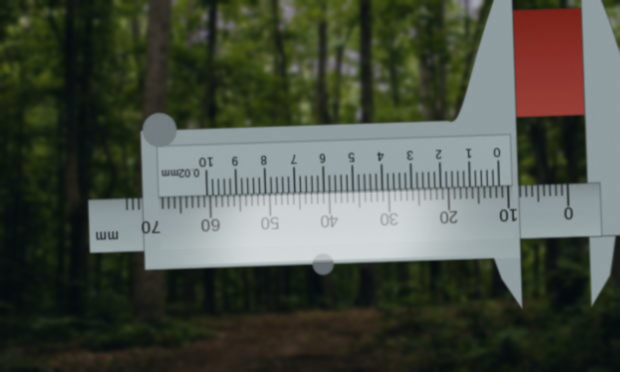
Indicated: {"value": 11.5, "unit": "mm"}
